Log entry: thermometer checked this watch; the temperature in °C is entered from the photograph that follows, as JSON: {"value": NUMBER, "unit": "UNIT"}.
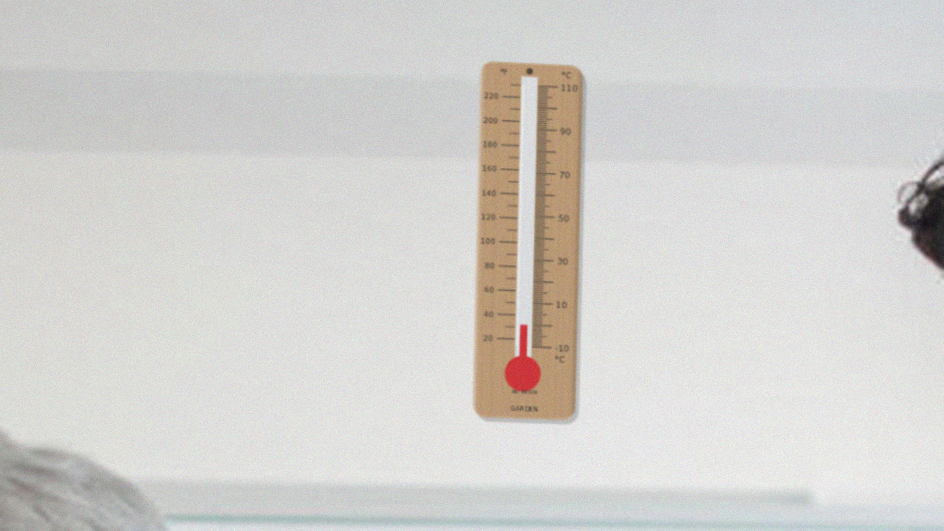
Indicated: {"value": 0, "unit": "°C"}
